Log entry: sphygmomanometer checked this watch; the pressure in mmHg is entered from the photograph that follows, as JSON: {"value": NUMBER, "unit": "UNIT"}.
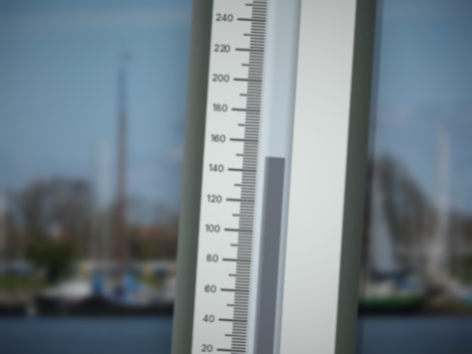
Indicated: {"value": 150, "unit": "mmHg"}
